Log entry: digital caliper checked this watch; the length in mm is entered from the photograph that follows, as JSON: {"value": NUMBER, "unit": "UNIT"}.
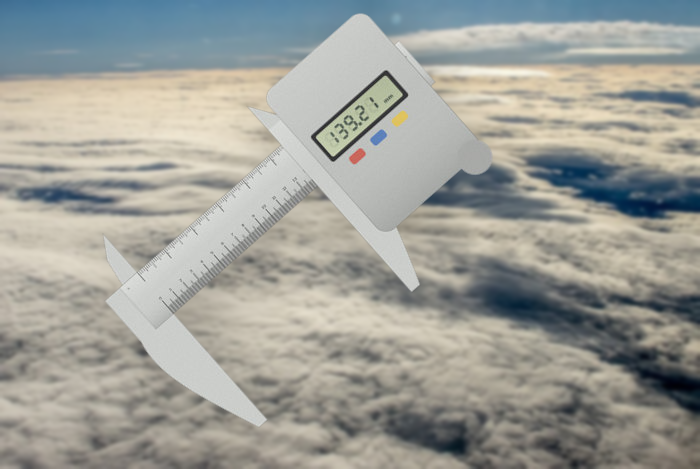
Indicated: {"value": 139.21, "unit": "mm"}
